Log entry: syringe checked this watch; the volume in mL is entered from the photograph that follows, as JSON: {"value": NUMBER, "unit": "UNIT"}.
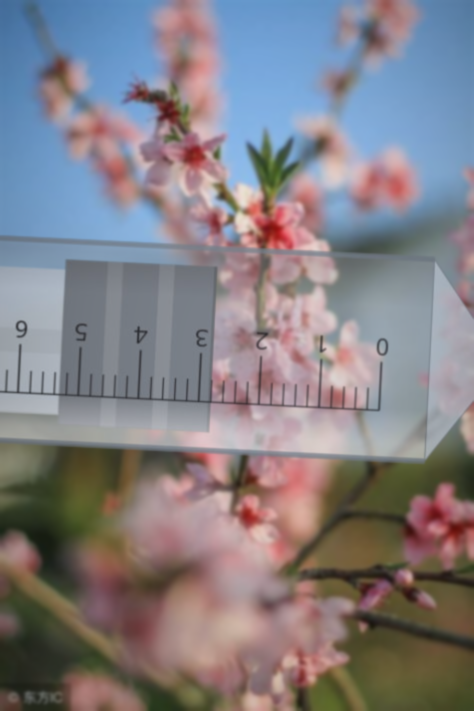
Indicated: {"value": 2.8, "unit": "mL"}
